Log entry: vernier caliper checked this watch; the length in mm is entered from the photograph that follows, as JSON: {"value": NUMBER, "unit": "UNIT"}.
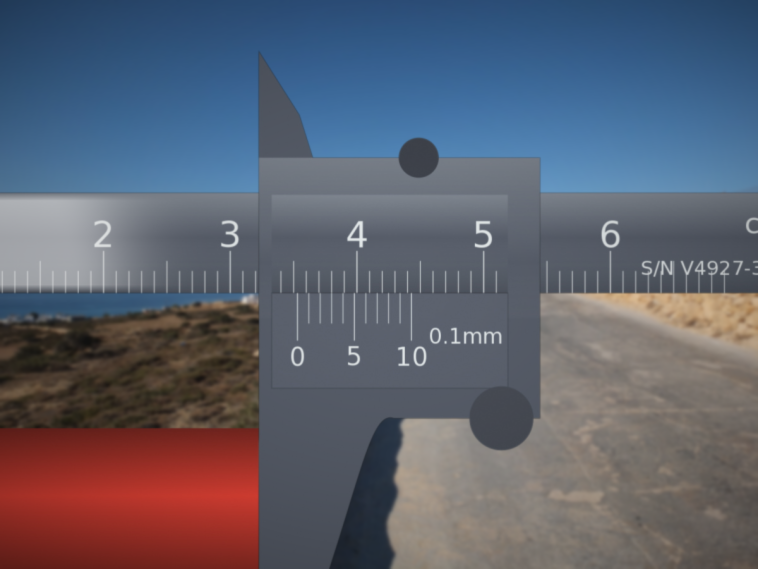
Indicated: {"value": 35.3, "unit": "mm"}
